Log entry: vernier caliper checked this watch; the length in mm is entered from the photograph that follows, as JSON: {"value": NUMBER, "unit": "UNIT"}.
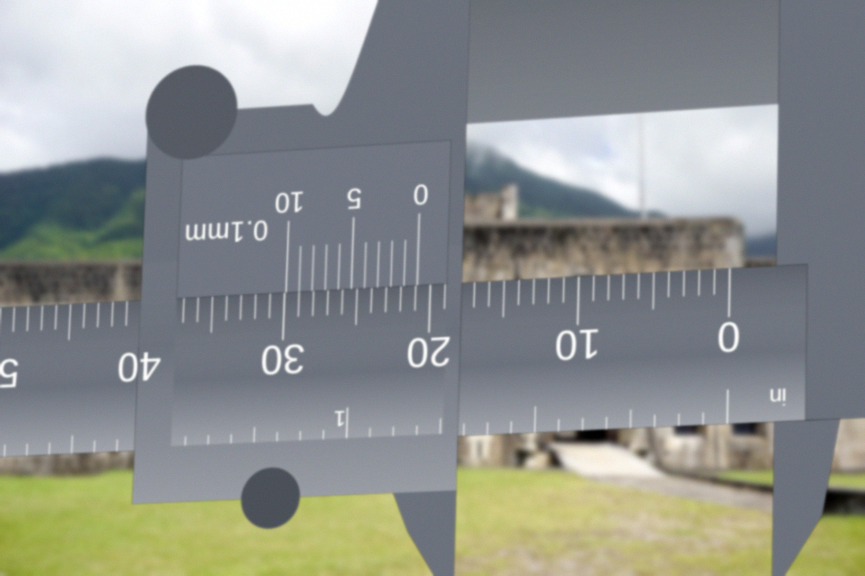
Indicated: {"value": 20.9, "unit": "mm"}
